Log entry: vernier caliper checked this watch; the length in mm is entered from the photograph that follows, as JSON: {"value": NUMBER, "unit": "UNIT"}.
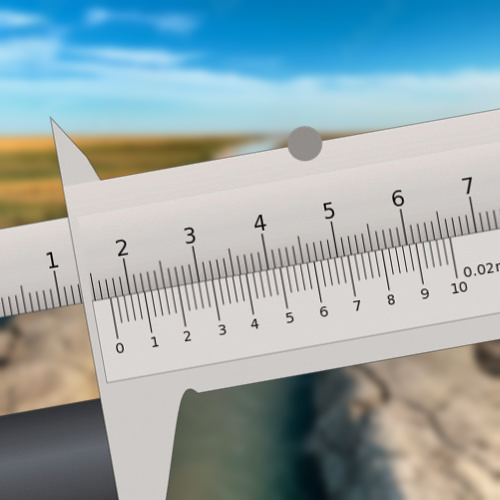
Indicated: {"value": 17.2, "unit": "mm"}
